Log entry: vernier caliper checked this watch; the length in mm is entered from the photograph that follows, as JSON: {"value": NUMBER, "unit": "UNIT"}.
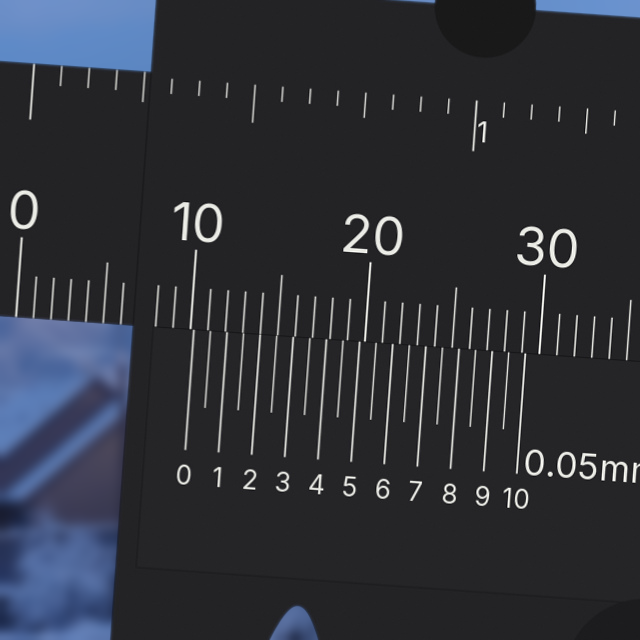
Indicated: {"value": 10.2, "unit": "mm"}
